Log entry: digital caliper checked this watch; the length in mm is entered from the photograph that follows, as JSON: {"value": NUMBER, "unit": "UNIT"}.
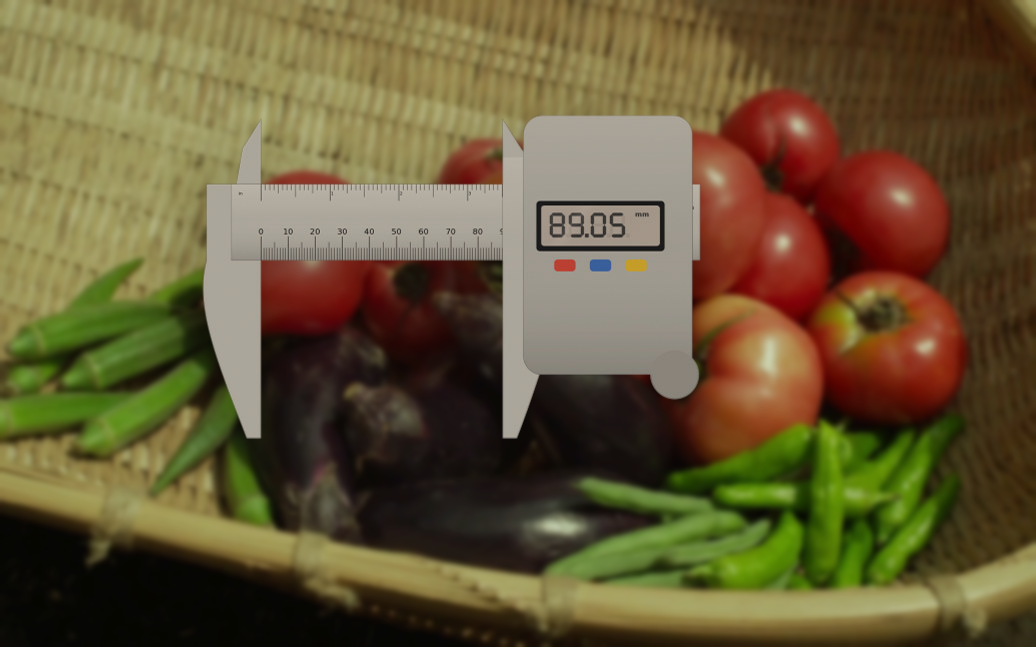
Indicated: {"value": 89.05, "unit": "mm"}
